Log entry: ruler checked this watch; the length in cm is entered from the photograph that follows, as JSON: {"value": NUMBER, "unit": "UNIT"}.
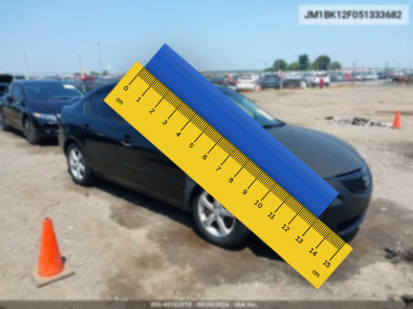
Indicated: {"value": 13, "unit": "cm"}
